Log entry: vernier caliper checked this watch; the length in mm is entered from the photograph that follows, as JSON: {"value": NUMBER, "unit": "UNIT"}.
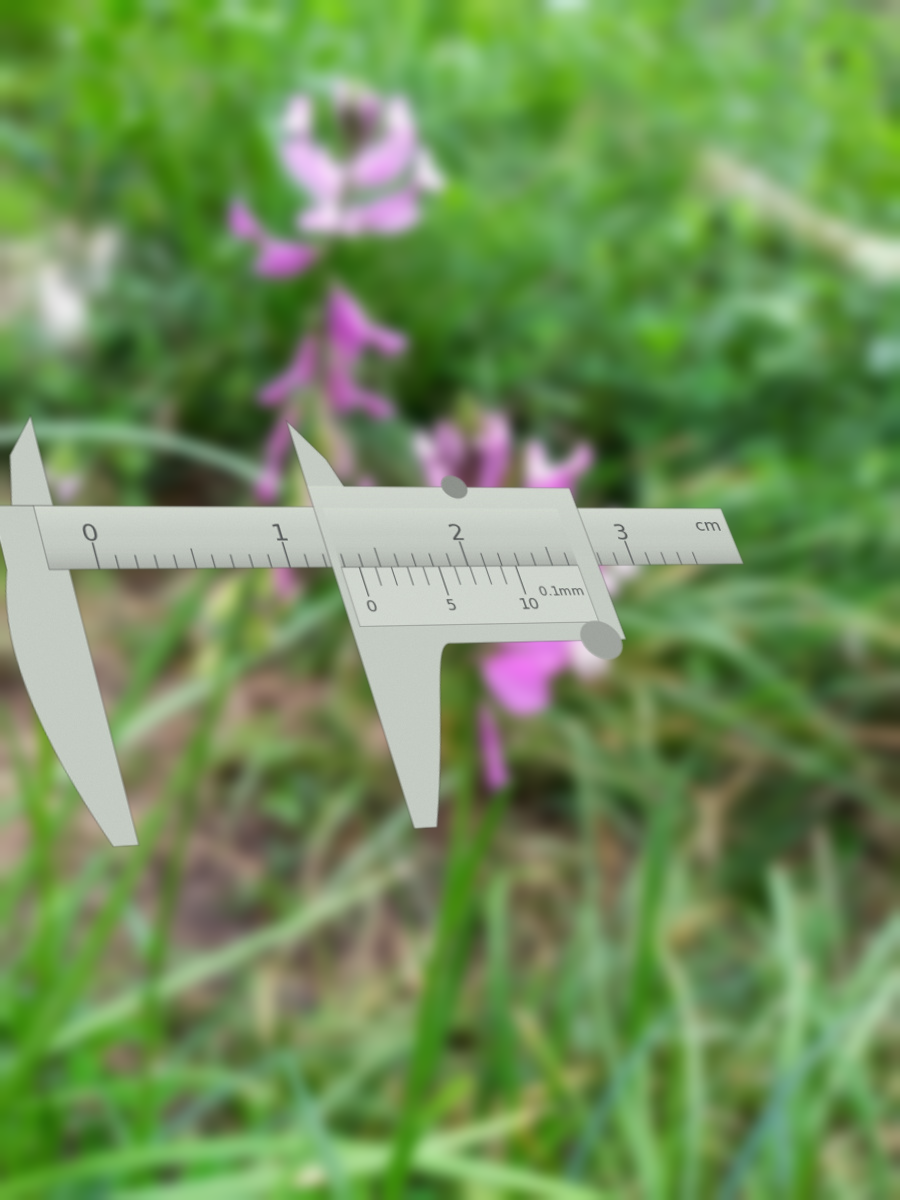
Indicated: {"value": 13.8, "unit": "mm"}
